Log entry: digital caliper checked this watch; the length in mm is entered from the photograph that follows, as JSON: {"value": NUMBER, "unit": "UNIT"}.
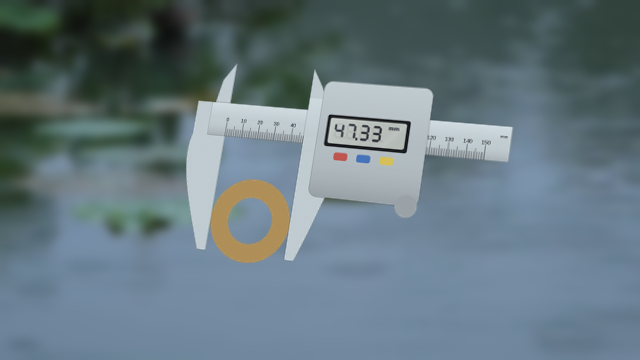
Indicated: {"value": 47.33, "unit": "mm"}
